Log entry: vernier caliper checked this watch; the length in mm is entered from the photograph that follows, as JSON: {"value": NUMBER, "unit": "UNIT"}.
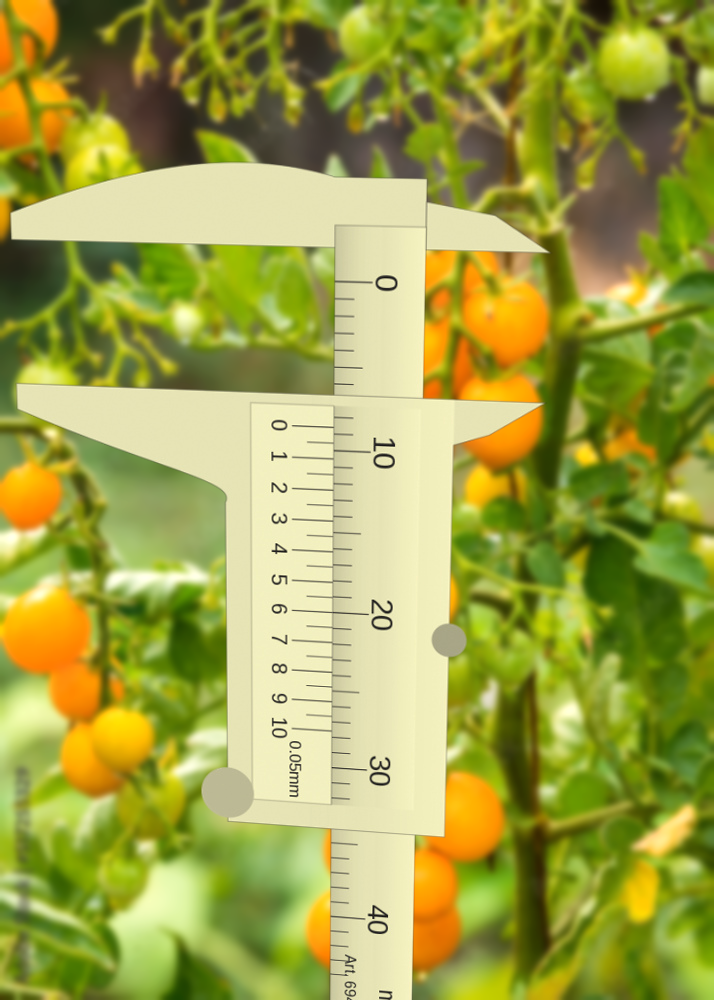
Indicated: {"value": 8.6, "unit": "mm"}
